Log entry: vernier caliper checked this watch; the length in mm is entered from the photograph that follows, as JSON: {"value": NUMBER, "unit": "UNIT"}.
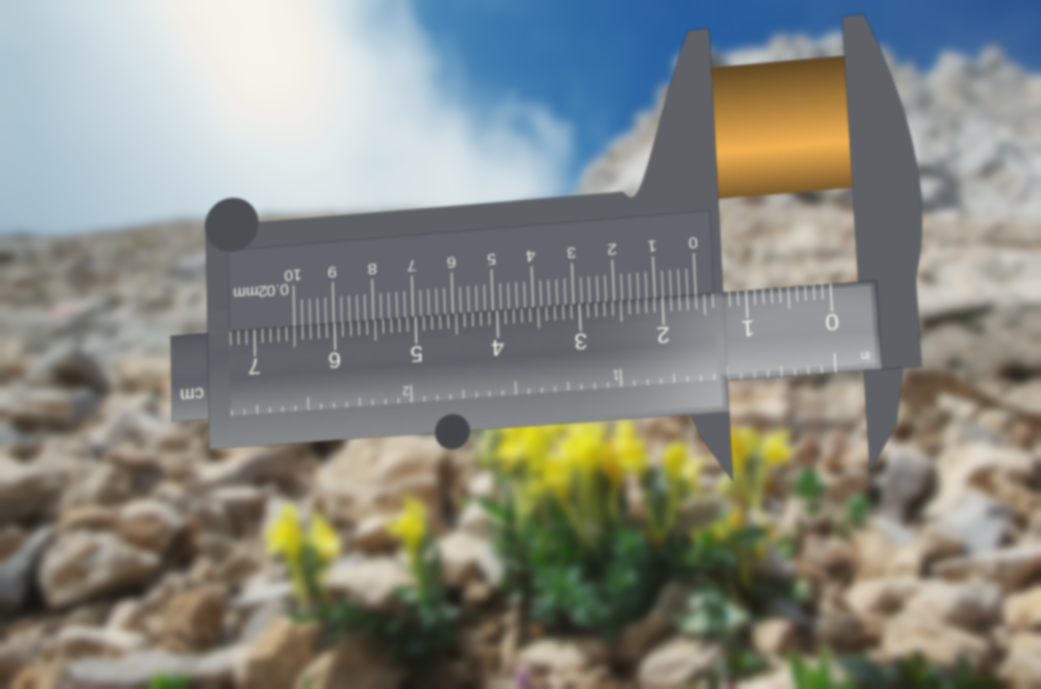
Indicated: {"value": 16.0, "unit": "mm"}
